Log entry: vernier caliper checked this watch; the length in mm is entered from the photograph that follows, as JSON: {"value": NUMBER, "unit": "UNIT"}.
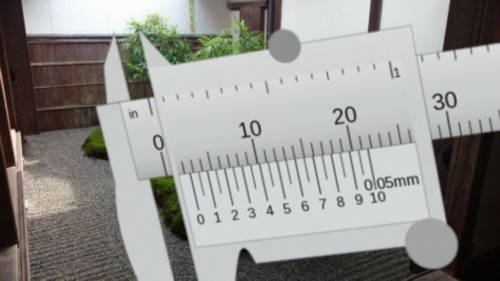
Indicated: {"value": 2.6, "unit": "mm"}
